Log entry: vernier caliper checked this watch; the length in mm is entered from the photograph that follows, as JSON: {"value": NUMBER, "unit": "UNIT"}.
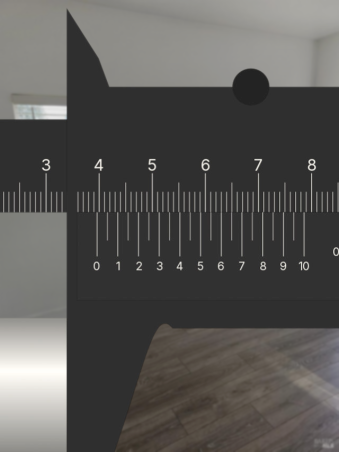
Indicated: {"value": 39.6, "unit": "mm"}
